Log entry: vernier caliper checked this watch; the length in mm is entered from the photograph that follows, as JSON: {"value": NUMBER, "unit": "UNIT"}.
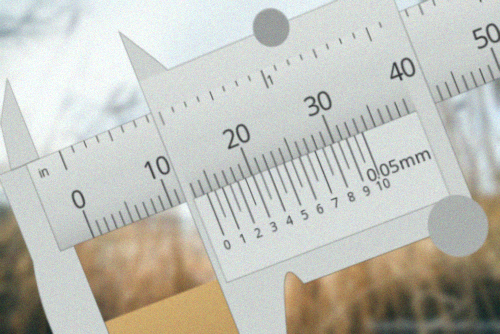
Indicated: {"value": 14.4, "unit": "mm"}
